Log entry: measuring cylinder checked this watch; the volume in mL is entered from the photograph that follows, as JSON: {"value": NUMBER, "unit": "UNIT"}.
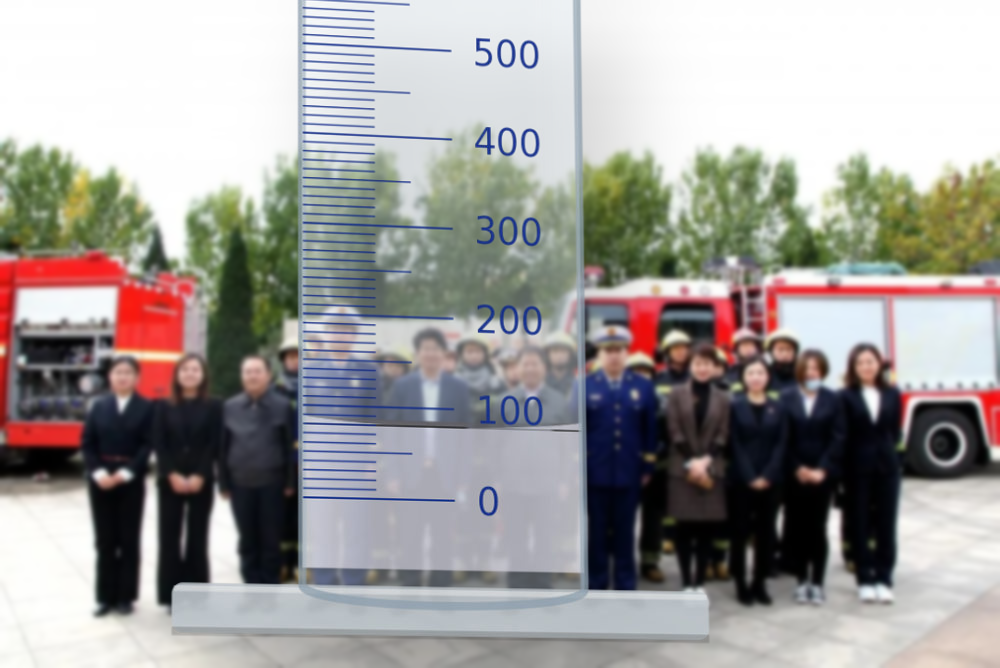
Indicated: {"value": 80, "unit": "mL"}
